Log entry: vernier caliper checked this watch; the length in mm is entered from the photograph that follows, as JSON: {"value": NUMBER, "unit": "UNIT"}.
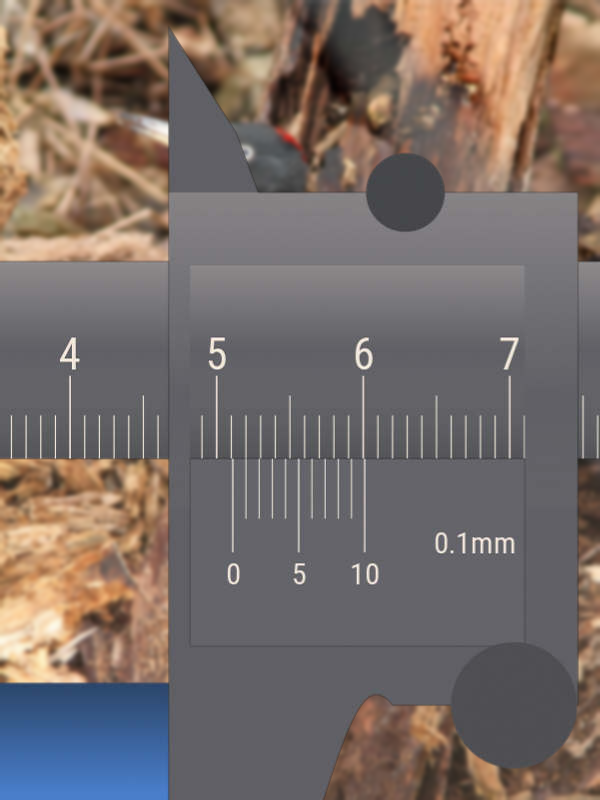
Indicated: {"value": 51.1, "unit": "mm"}
